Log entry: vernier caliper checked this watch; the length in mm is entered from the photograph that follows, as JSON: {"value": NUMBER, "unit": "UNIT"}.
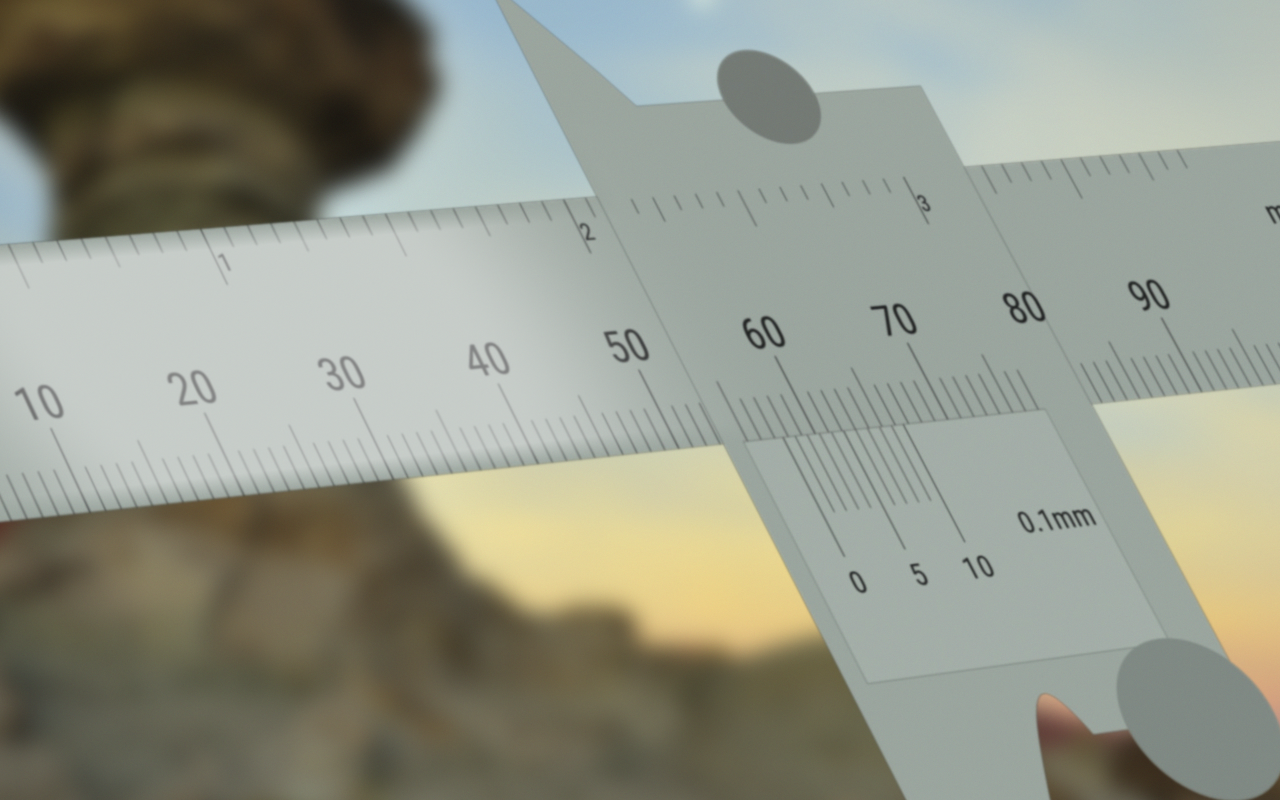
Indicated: {"value": 57.6, "unit": "mm"}
